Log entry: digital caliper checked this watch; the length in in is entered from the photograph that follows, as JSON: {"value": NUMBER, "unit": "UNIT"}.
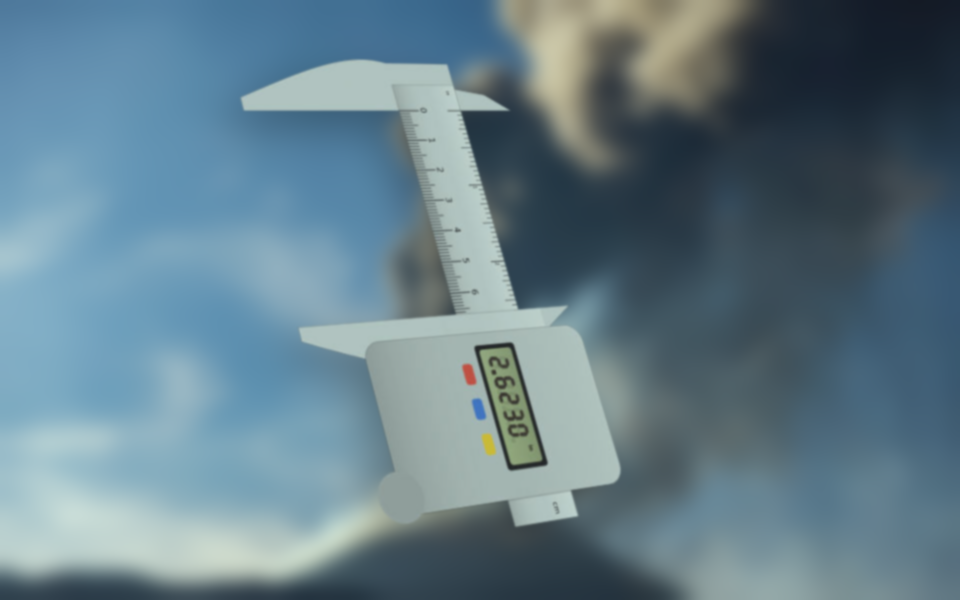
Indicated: {"value": 2.6230, "unit": "in"}
